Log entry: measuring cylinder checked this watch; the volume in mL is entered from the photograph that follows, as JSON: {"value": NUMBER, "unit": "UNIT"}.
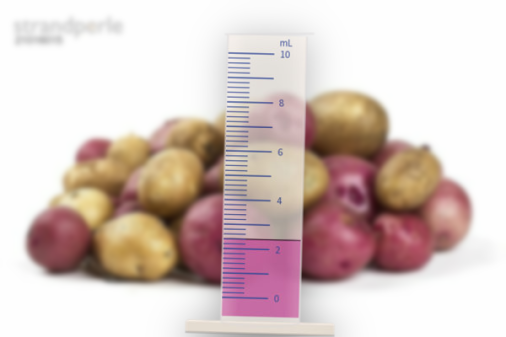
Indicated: {"value": 2.4, "unit": "mL"}
